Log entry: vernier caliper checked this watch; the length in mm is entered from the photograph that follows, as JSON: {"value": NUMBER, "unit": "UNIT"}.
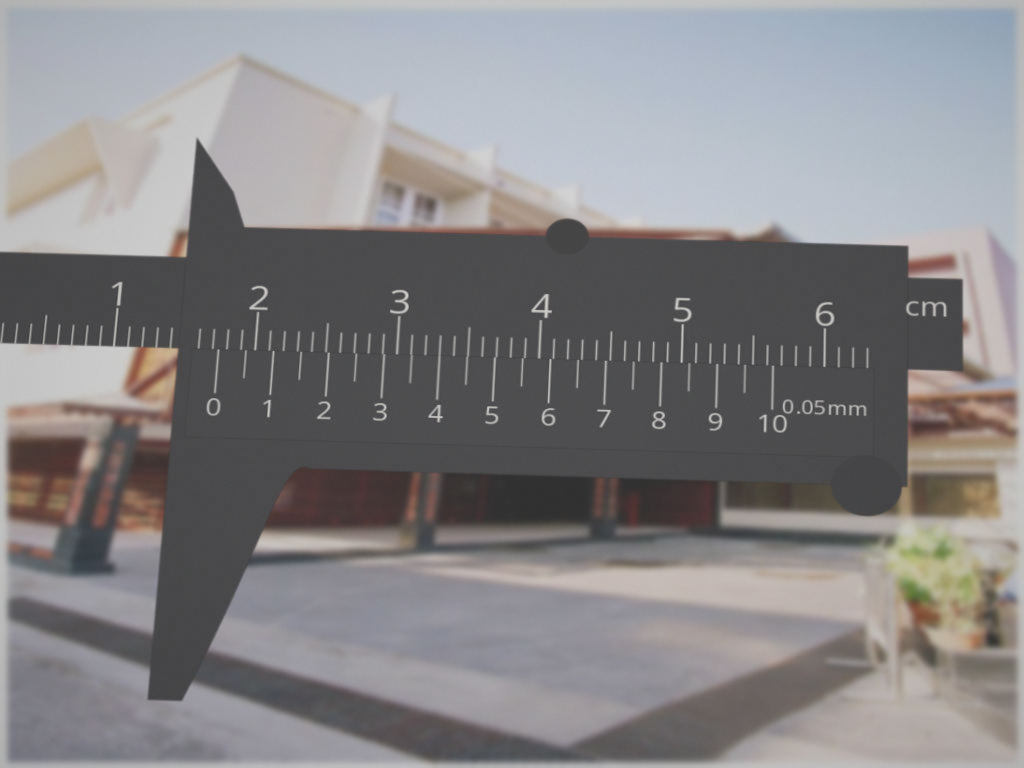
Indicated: {"value": 17.4, "unit": "mm"}
